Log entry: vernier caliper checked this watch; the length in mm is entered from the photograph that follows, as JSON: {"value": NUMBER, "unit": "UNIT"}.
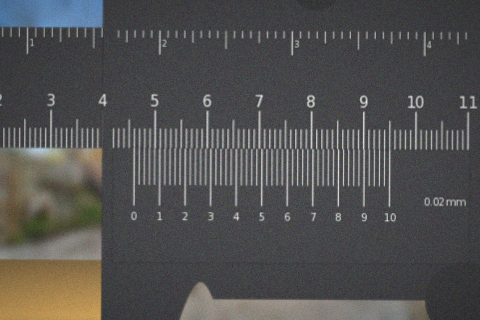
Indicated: {"value": 46.0, "unit": "mm"}
